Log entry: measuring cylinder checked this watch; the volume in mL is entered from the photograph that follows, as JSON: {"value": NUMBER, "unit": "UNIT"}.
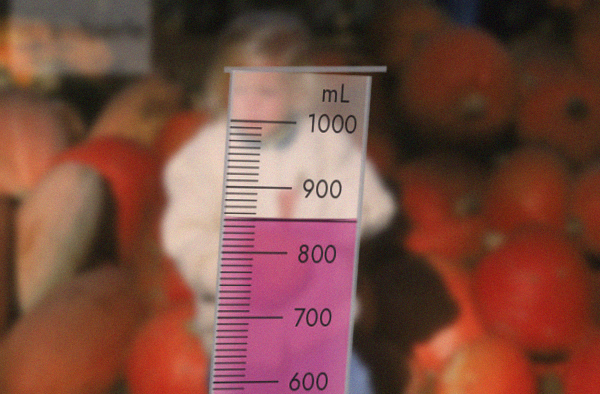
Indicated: {"value": 850, "unit": "mL"}
